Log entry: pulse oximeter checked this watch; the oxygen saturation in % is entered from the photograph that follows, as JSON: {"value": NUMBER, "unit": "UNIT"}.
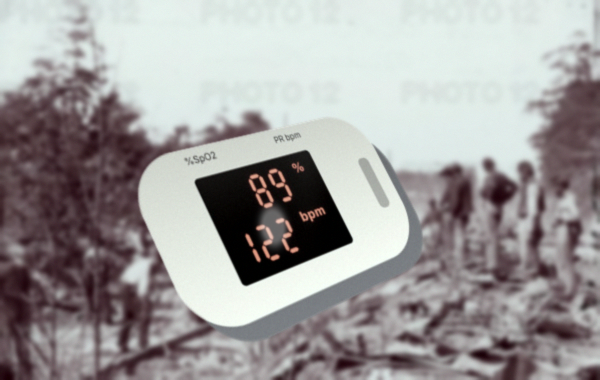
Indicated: {"value": 89, "unit": "%"}
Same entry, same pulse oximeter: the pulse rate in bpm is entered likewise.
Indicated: {"value": 122, "unit": "bpm"}
